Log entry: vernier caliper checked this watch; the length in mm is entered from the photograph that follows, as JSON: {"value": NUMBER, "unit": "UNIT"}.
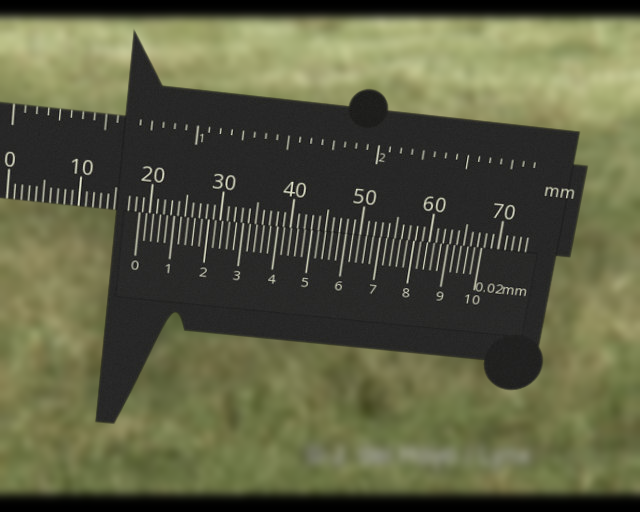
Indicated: {"value": 18.6, "unit": "mm"}
